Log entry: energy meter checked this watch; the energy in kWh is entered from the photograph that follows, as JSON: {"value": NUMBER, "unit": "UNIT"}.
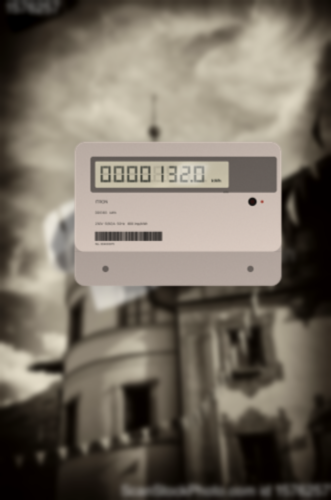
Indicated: {"value": 132.0, "unit": "kWh"}
